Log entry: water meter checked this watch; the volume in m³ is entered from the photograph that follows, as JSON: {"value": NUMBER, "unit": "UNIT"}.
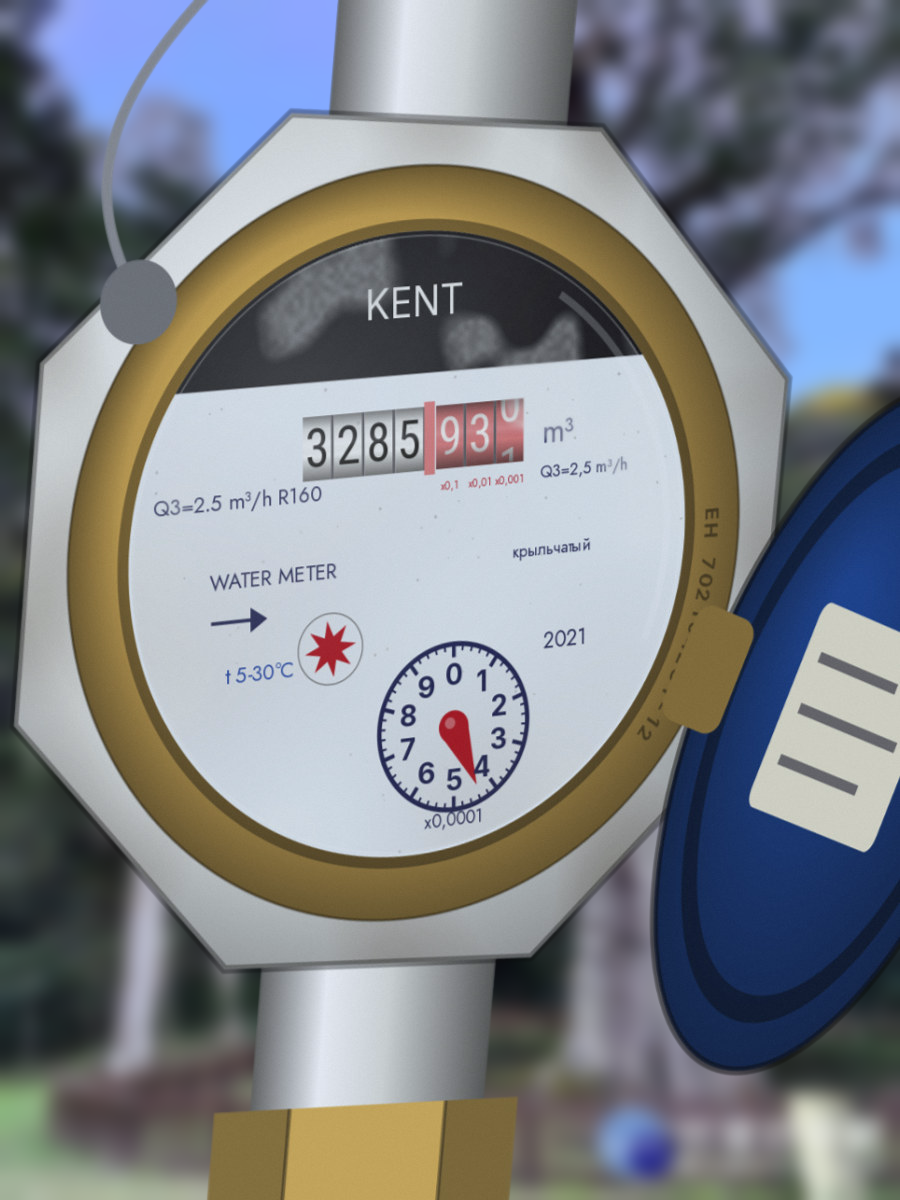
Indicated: {"value": 3285.9304, "unit": "m³"}
